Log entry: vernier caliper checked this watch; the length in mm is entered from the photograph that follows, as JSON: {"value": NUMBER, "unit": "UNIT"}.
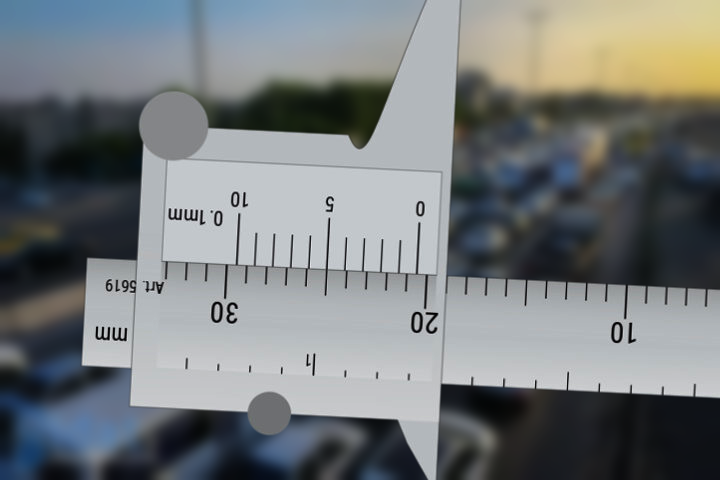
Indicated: {"value": 20.5, "unit": "mm"}
